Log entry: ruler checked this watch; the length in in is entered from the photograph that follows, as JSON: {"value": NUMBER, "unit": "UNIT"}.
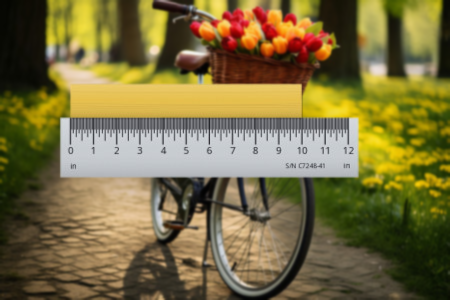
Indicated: {"value": 10, "unit": "in"}
